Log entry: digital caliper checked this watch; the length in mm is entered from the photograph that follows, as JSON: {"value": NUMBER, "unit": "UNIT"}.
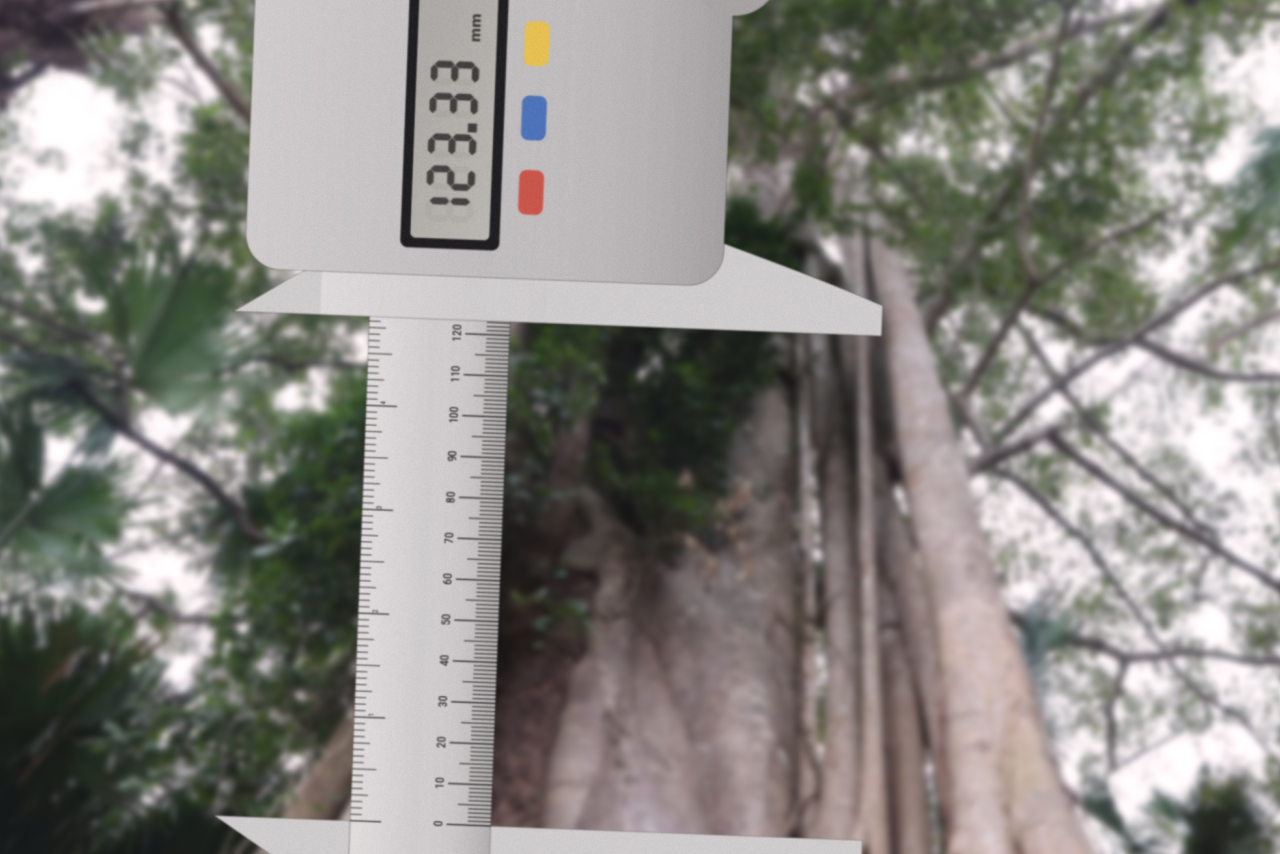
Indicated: {"value": 123.33, "unit": "mm"}
